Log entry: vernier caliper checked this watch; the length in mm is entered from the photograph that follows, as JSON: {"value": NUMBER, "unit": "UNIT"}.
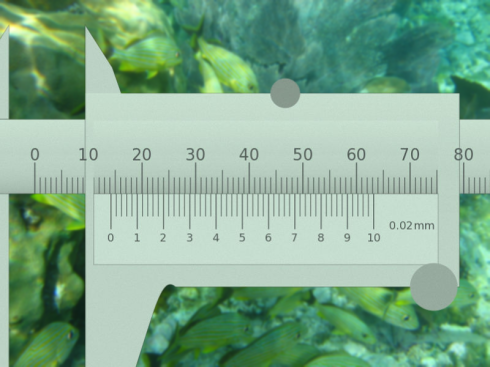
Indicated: {"value": 14.2, "unit": "mm"}
